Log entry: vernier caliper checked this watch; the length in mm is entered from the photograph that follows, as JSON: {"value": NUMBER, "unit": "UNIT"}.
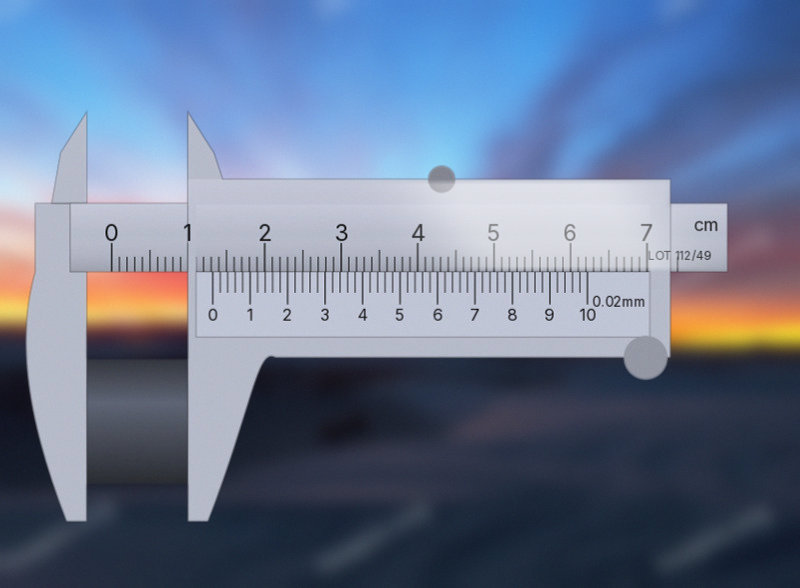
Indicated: {"value": 13.2, "unit": "mm"}
